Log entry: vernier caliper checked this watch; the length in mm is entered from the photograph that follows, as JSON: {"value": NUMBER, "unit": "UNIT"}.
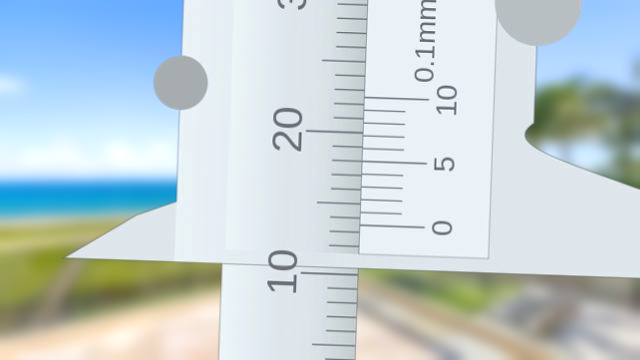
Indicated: {"value": 13.5, "unit": "mm"}
